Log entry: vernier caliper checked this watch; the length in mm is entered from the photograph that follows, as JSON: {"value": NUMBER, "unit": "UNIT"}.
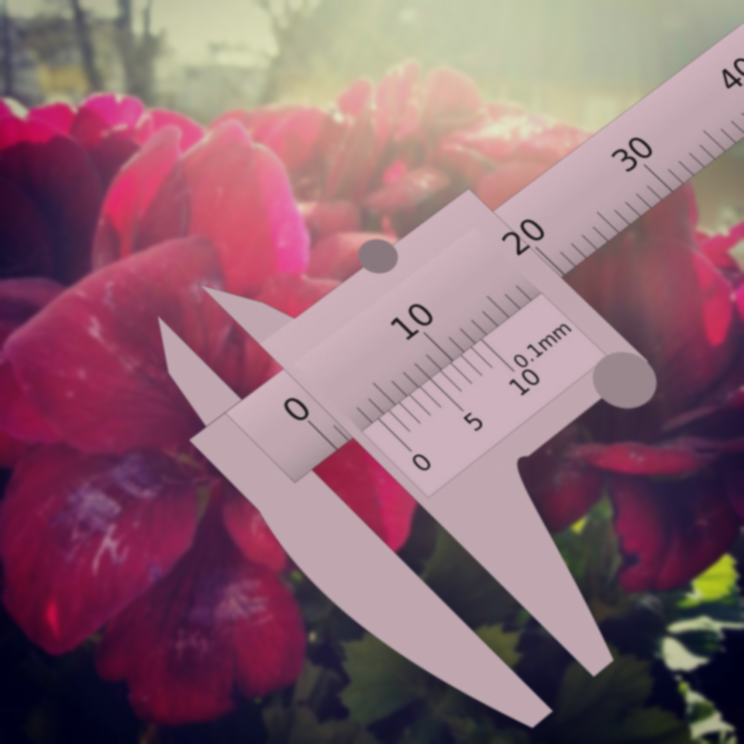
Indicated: {"value": 3.5, "unit": "mm"}
